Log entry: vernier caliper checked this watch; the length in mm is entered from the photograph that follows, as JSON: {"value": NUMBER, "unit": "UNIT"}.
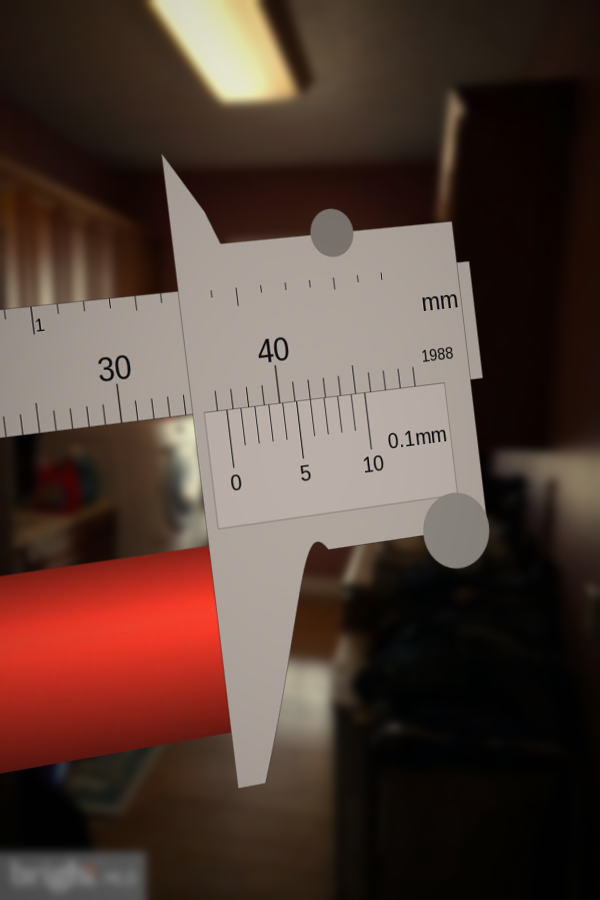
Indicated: {"value": 36.6, "unit": "mm"}
